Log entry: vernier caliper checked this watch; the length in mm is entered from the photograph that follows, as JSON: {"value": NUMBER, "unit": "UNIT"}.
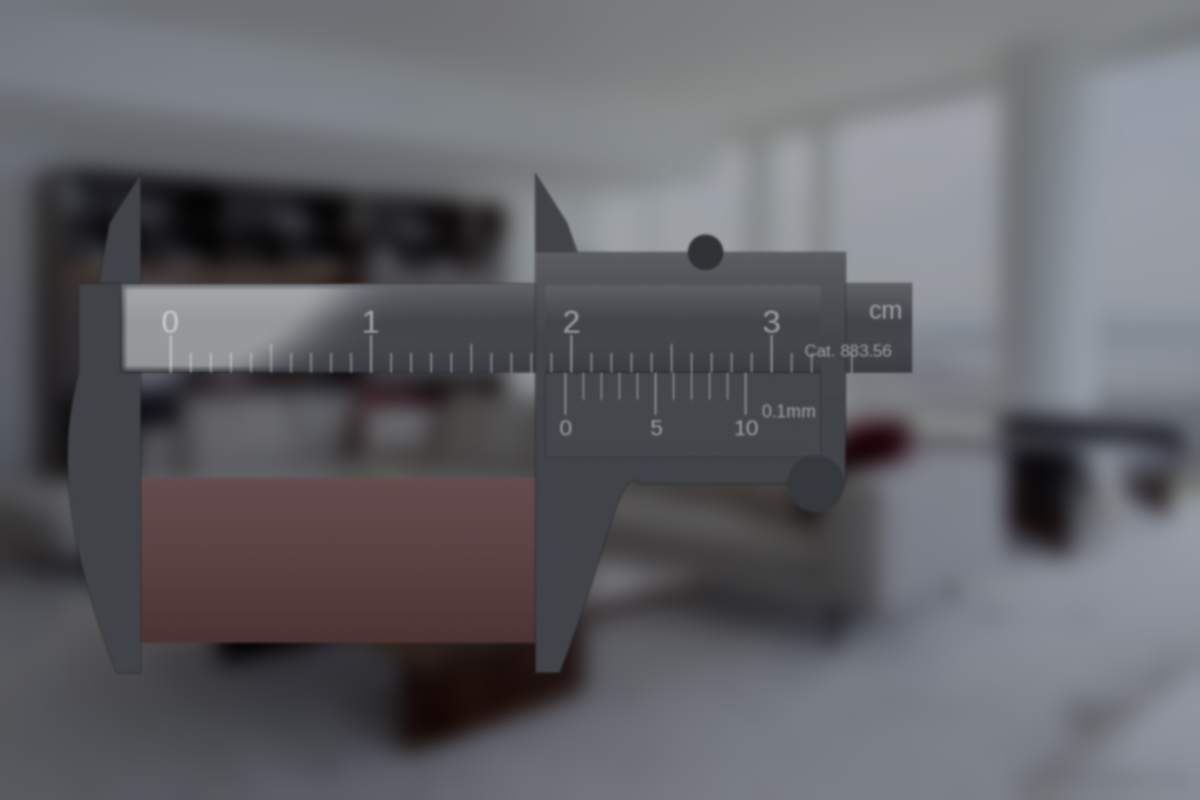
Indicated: {"value": 19.7, "unit": "mm"}
